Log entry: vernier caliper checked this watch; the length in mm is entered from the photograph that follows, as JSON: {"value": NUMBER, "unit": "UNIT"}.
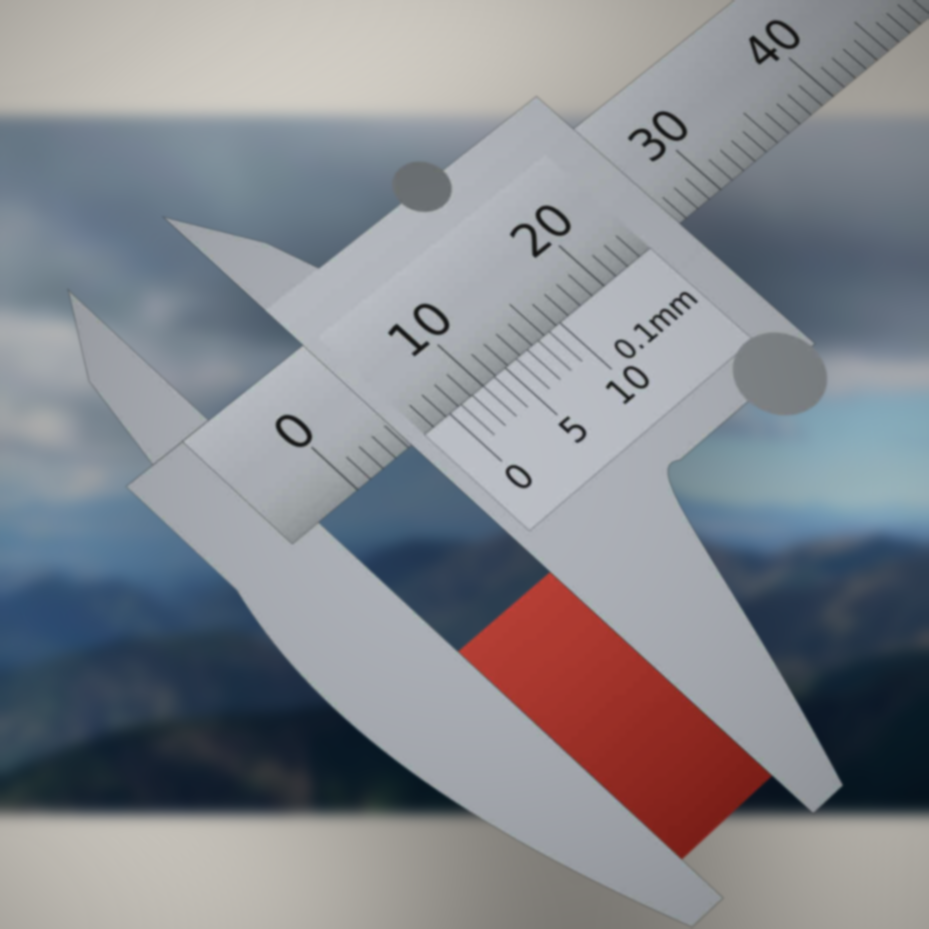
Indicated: {"value": 7.3, "unit": "mm"}
